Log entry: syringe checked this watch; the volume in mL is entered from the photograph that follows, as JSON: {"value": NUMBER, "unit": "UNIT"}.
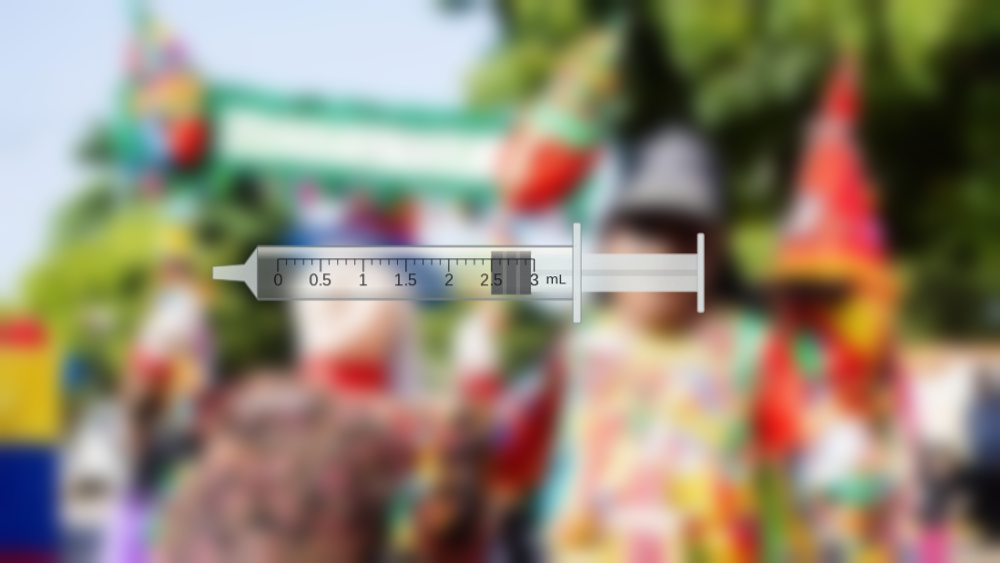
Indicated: {"value": 2.5, "unit": "mL"}
